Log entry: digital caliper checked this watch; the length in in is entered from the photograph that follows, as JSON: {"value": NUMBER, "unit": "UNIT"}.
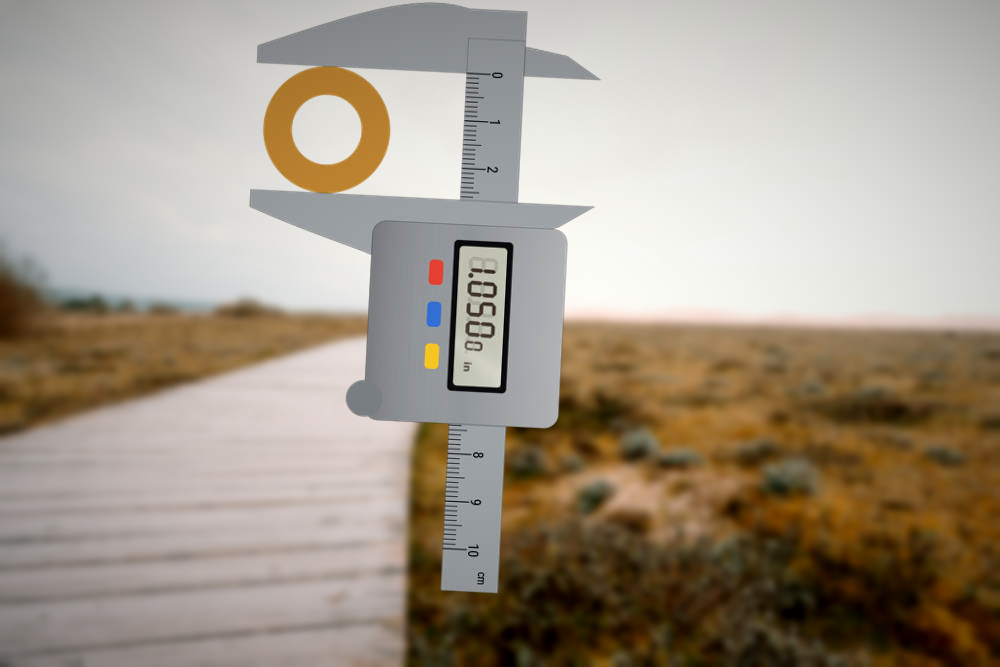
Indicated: {"value": 1.0500, "unit": "in"}
